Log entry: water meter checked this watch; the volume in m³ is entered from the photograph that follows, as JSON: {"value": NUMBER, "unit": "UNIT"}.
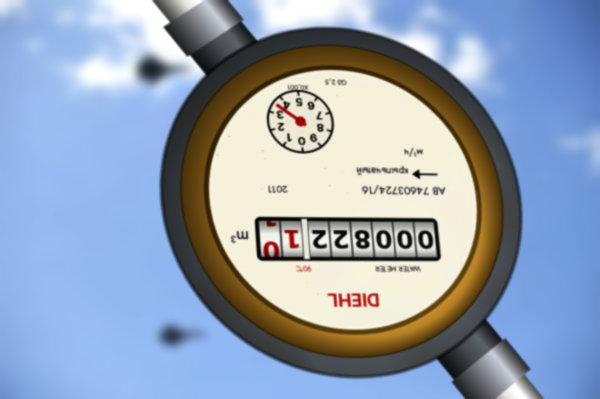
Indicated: {"value": 822.103, "unit": "m³"}
